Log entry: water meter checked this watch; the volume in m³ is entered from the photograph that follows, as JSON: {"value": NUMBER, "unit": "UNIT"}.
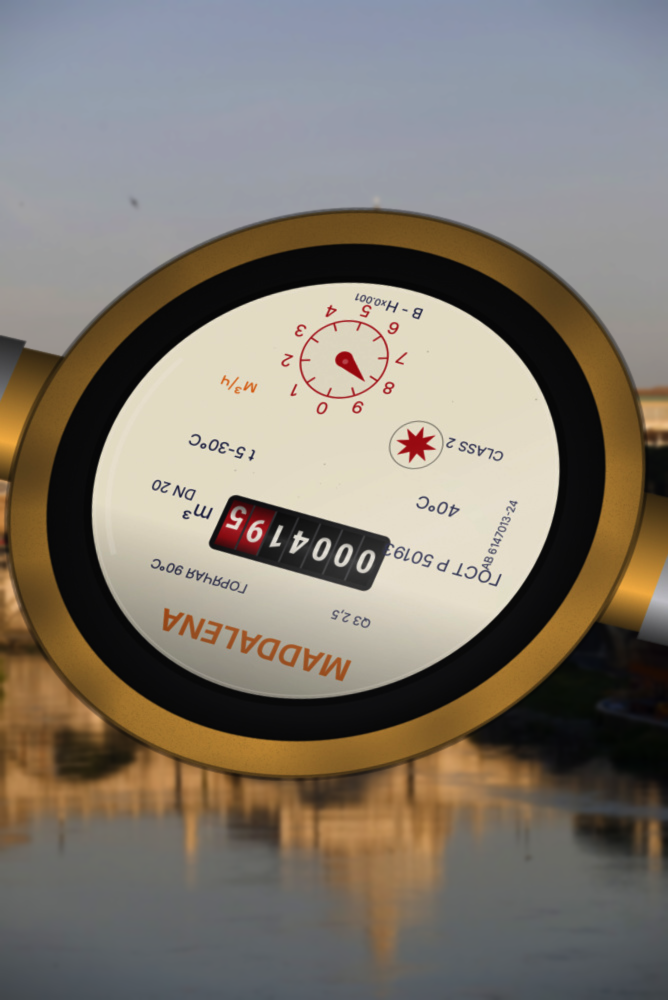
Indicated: {"value": 41.948, "unit": "m³"}
